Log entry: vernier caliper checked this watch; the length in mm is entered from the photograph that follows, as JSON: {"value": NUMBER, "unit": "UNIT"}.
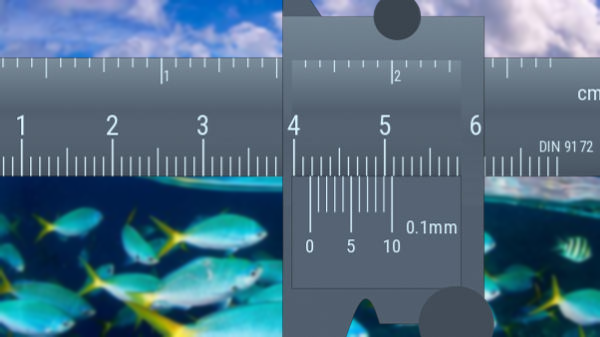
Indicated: {"value": 41.8, "unit": "mm"}
